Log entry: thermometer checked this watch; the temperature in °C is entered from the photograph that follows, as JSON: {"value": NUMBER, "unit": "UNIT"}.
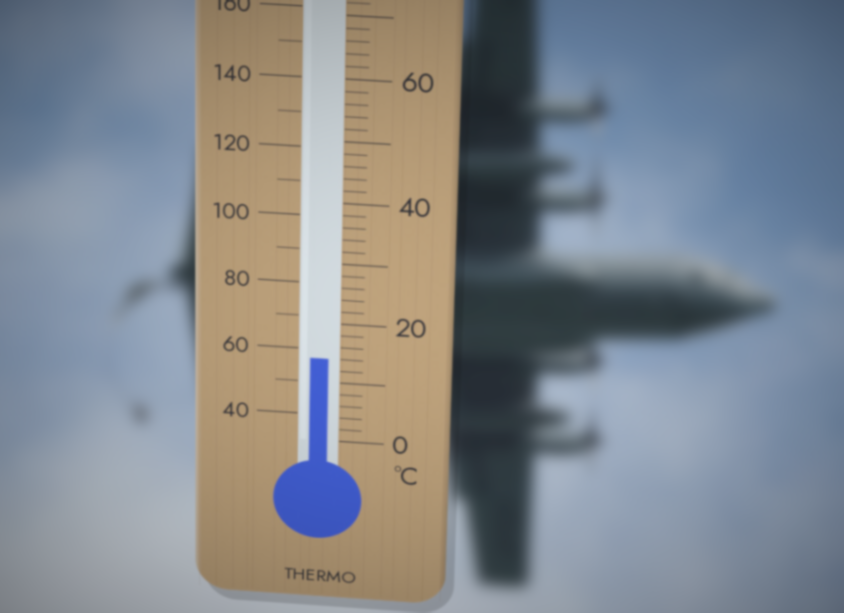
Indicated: {"value": 14, "unit": "°C"}
